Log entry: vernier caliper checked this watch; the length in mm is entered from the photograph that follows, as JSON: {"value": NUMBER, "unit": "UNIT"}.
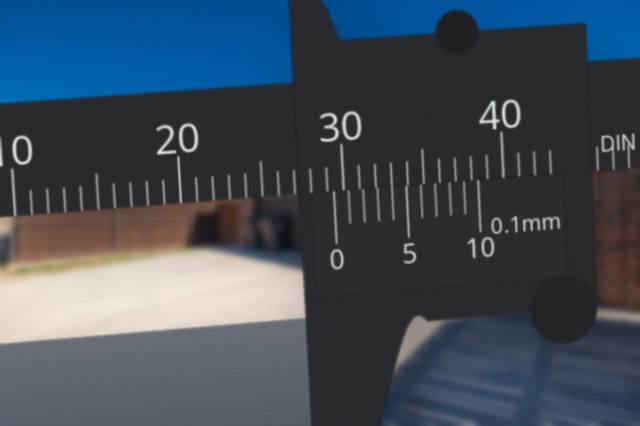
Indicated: {"value": 29.4, "unit": "mm"}
